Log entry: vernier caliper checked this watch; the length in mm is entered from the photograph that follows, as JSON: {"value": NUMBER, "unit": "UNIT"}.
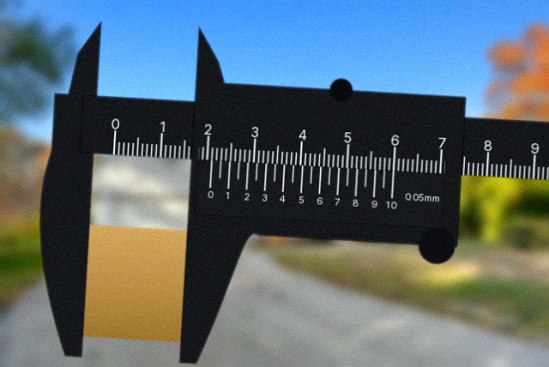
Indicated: {"value": 21.0, "unit": "mm"}
